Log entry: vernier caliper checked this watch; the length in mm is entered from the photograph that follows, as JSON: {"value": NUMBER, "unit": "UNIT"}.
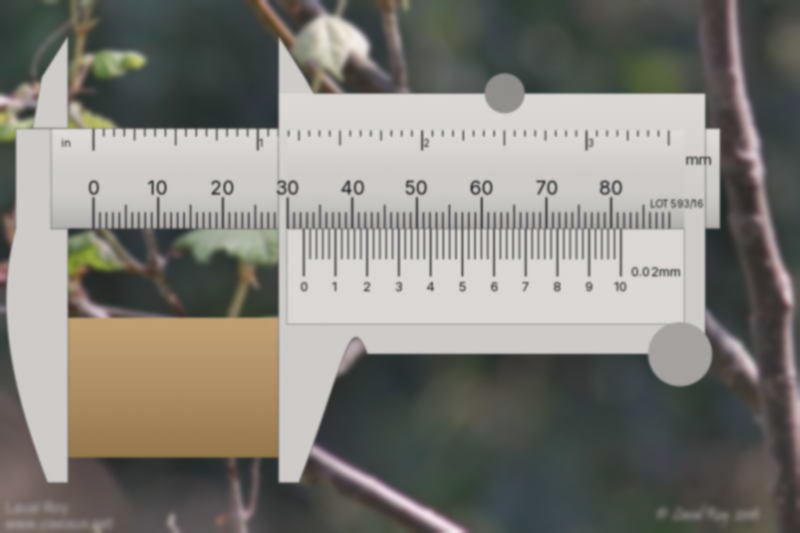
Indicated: {"value": 32.5, "unit": "mm"}
